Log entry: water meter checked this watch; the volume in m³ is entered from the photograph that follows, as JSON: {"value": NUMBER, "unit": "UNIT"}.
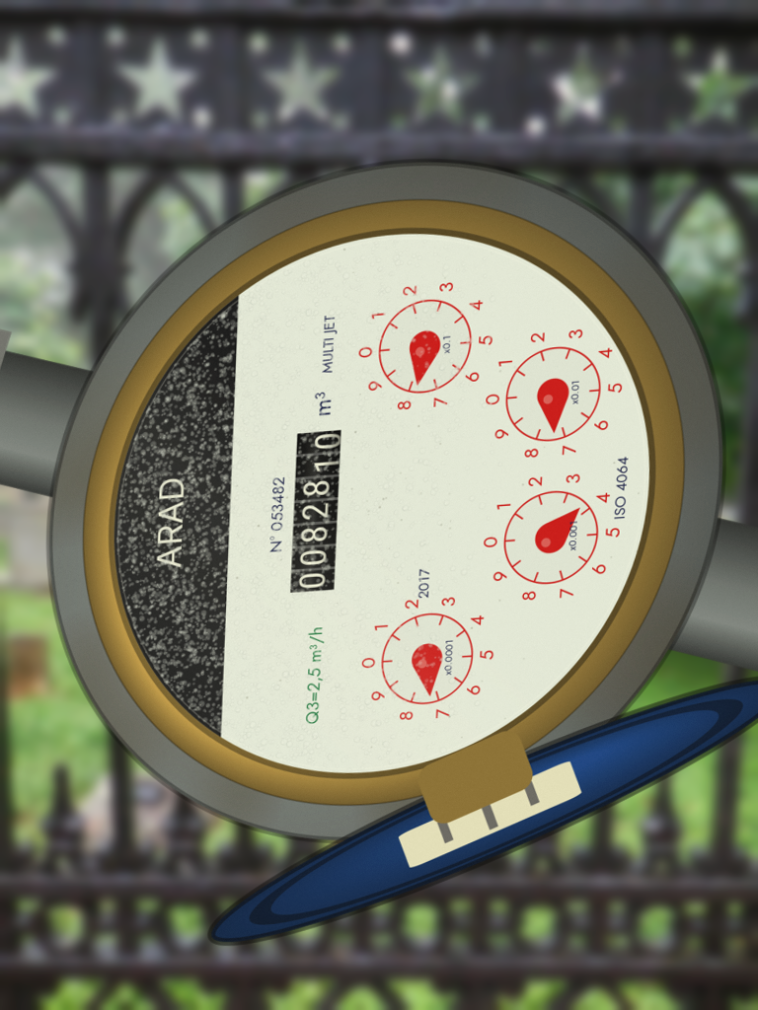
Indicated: {"value": 82809.7737, "unit": "m³"}
